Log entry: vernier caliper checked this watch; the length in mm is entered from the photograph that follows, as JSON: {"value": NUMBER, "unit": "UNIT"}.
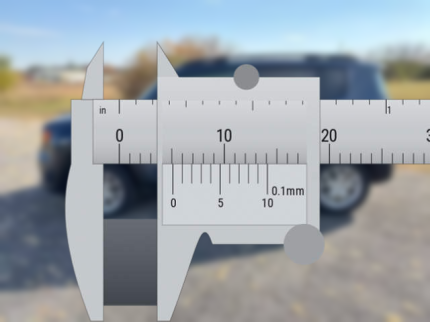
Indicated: {"value": 5.1, "unit": "mm"}
